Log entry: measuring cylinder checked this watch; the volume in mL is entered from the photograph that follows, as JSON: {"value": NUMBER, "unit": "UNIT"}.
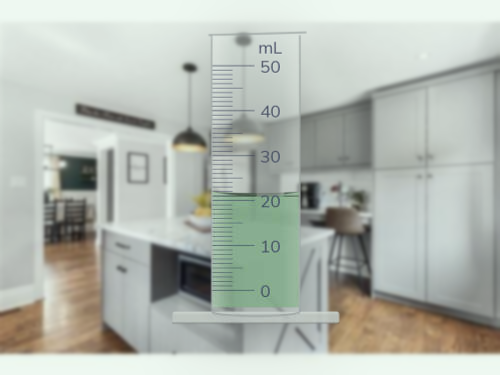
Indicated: {"value": 21, "unit": "mL"}
